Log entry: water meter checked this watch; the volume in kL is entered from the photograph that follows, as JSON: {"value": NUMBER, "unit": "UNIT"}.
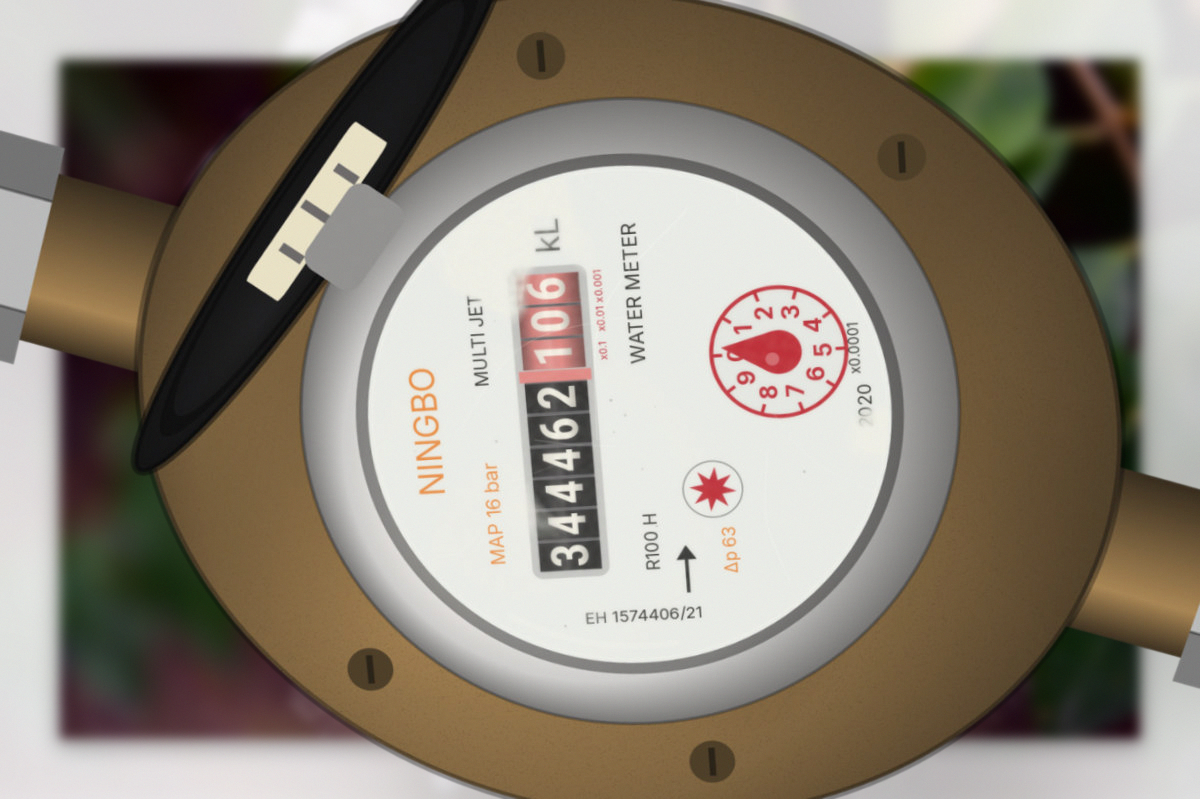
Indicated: {"value": 344462.1060, "unit": "kL"}
